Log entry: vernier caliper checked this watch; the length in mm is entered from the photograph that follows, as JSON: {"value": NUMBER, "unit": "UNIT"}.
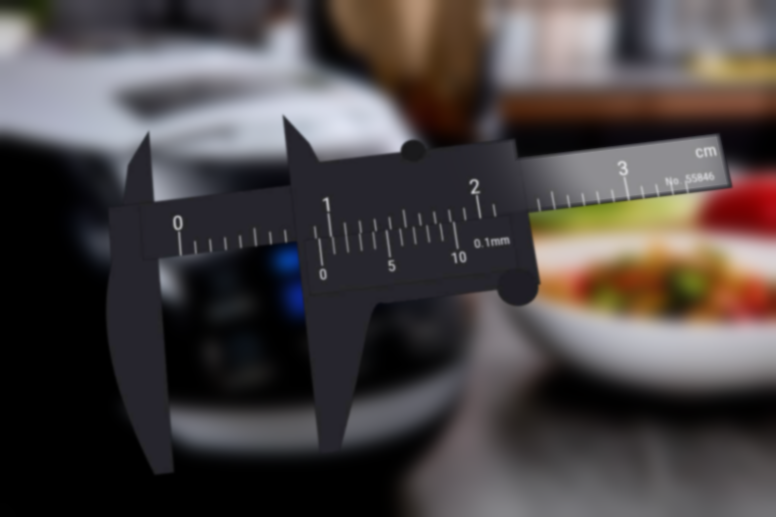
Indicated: {"value": 9.2, "unit": "mm"}
